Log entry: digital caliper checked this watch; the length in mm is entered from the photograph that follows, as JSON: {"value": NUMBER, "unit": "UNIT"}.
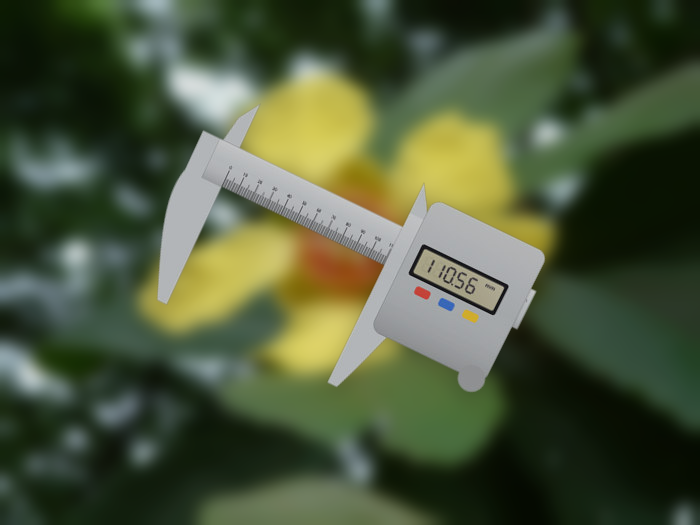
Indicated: {"value": 110.56, "unit": "mm"}
